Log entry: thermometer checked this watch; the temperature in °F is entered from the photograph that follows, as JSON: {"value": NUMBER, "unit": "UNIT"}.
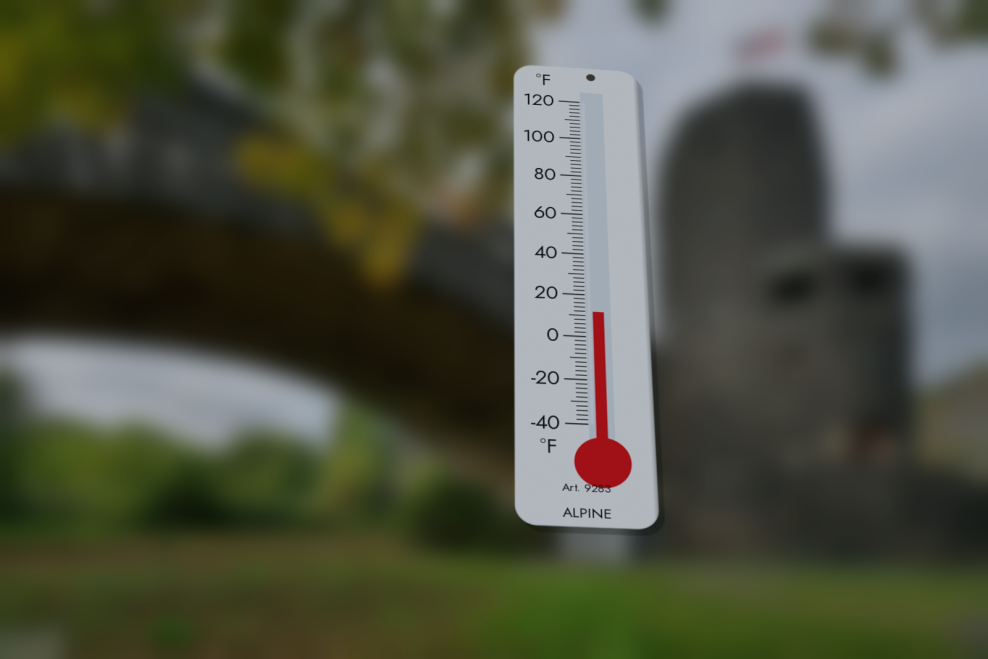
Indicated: {"value": 12, "unit": "°F"}
